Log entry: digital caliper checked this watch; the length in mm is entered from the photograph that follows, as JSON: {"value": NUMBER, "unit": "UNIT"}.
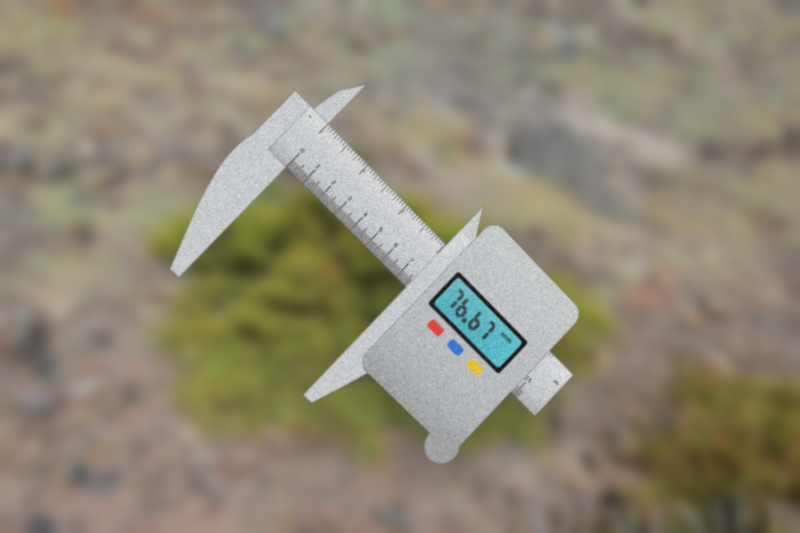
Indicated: {"value": 76.67, "unit": "mm"}
